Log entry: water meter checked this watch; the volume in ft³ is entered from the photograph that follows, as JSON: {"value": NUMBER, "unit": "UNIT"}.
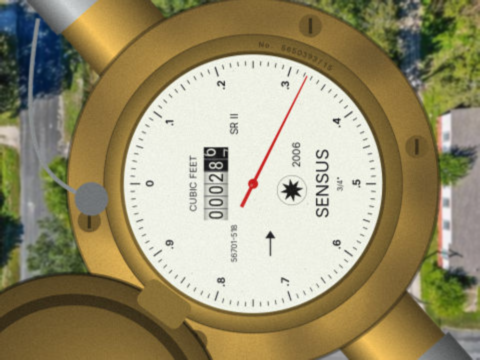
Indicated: {"value": 286.32, "unit": "ft³"}
